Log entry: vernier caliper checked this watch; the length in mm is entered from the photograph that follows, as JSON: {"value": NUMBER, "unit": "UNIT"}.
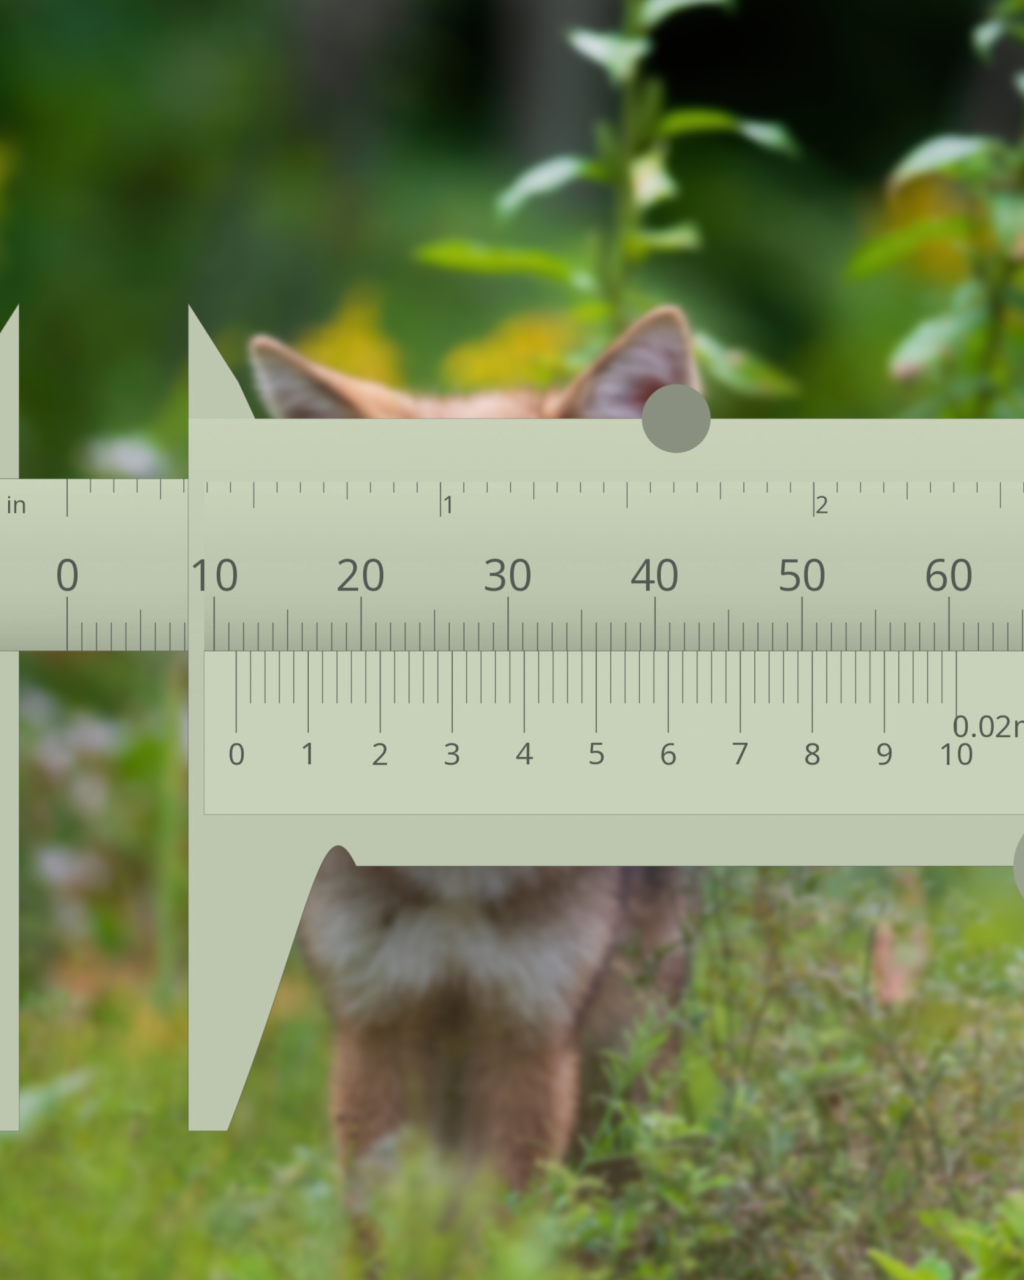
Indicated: {"value": 11.5, "unit": "mm"}
